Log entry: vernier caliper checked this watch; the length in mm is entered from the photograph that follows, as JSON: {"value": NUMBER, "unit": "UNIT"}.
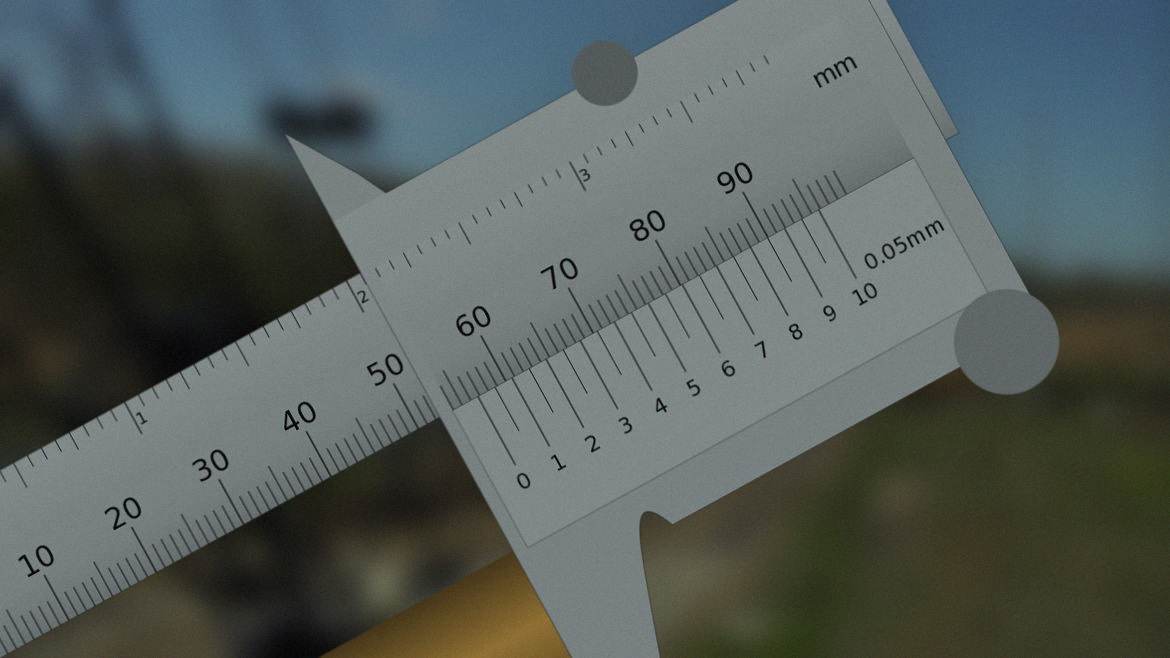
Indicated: {"value": 56.8, "unit": "mm"}
